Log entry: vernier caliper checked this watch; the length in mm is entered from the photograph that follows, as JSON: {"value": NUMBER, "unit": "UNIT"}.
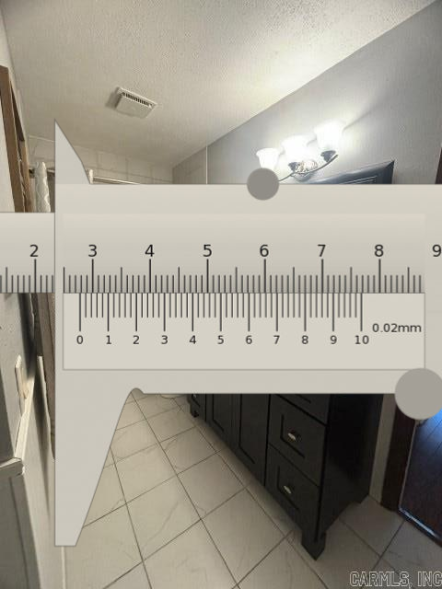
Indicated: {"value": 27.8, "unit": "mm"}
